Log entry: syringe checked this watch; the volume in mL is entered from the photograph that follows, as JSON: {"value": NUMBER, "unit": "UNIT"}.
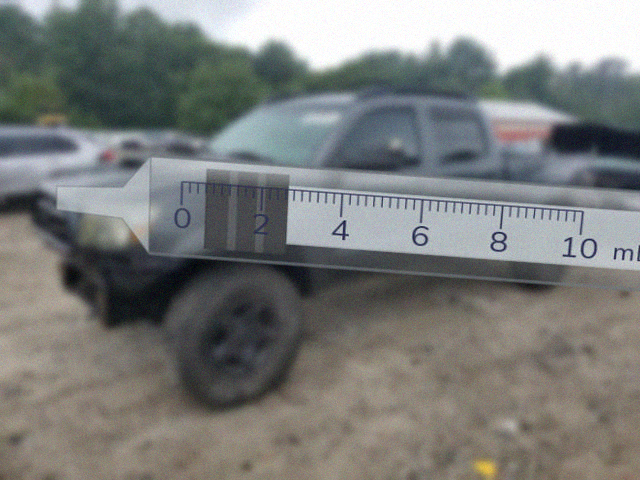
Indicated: {"value": 0.6, "unit": "mL"}
